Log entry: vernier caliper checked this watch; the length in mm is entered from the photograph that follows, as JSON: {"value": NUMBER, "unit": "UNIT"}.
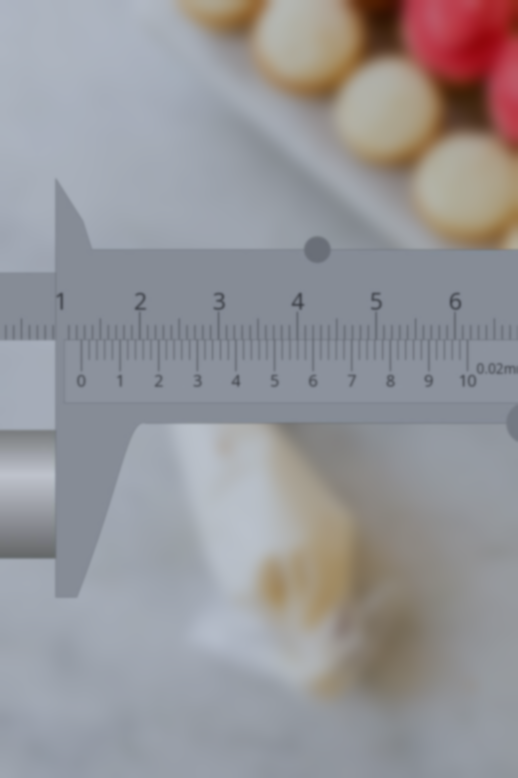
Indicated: {"value": 12.6, "unit": "mm"}
